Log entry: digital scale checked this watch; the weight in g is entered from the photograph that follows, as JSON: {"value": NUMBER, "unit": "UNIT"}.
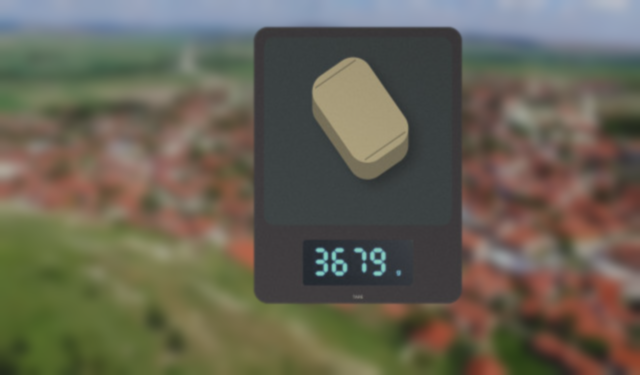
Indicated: {"value": 3679, "unit": "g"}
